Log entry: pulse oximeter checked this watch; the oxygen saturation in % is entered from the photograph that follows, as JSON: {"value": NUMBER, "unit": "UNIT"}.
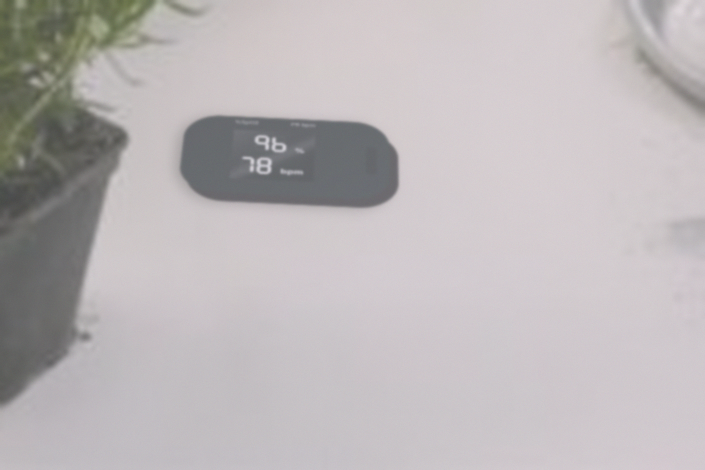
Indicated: {"value": 96, "unit": "%"}
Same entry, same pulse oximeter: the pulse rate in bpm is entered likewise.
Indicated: {"value": 78, "unit": "bpm"}
